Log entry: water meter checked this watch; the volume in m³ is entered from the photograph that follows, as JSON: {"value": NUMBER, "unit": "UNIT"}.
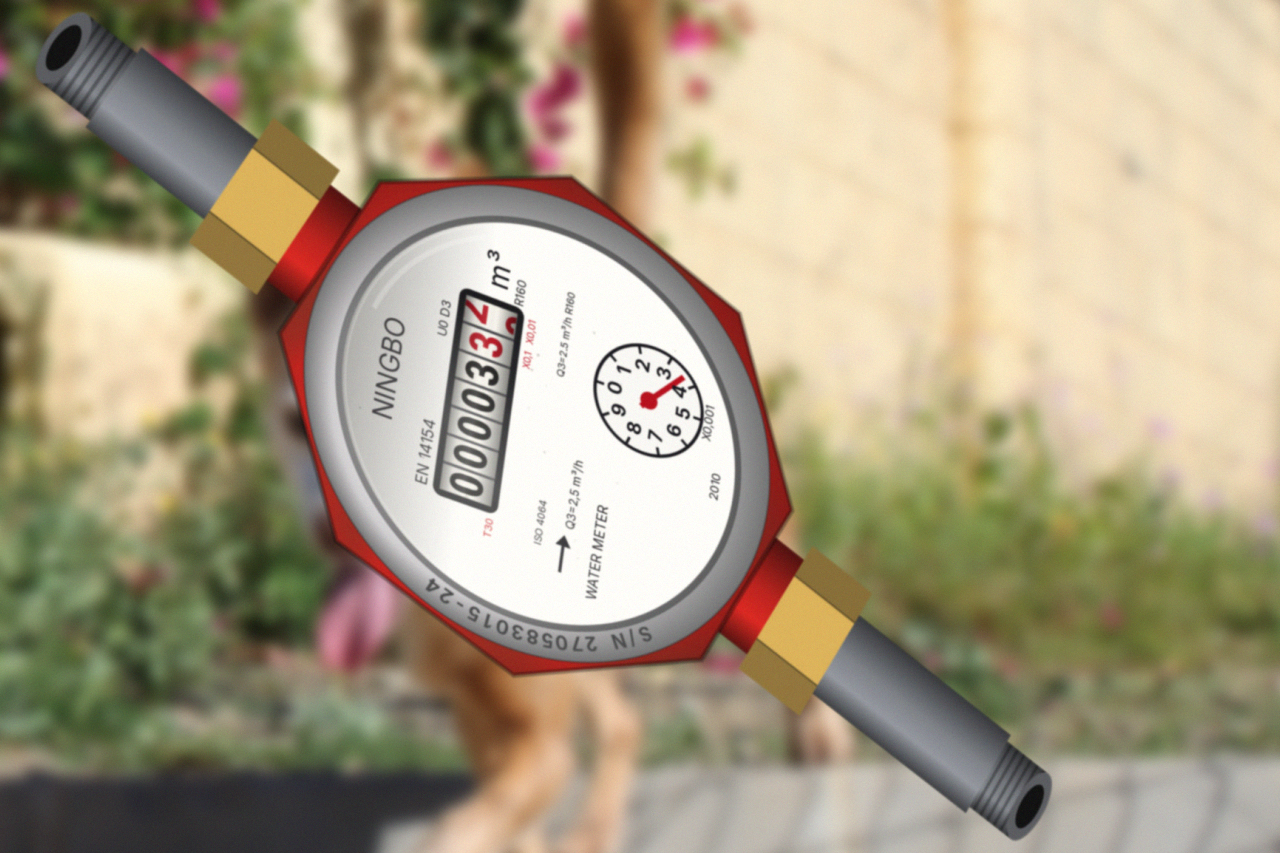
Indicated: {"value": 3.323, "unit": "m³"}
